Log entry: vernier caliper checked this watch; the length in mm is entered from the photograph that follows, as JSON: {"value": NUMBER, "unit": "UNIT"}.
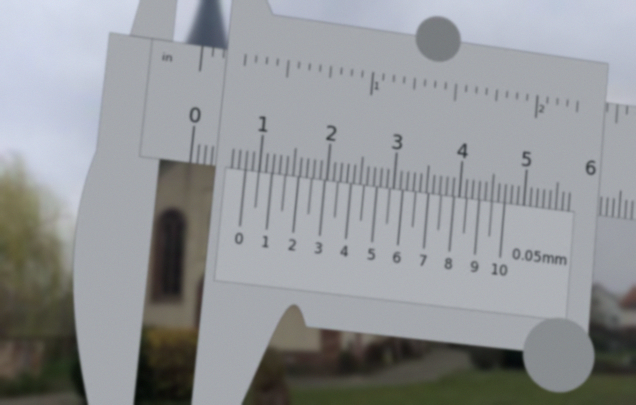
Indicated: {"value": 8.0, "unit": "mm"}
